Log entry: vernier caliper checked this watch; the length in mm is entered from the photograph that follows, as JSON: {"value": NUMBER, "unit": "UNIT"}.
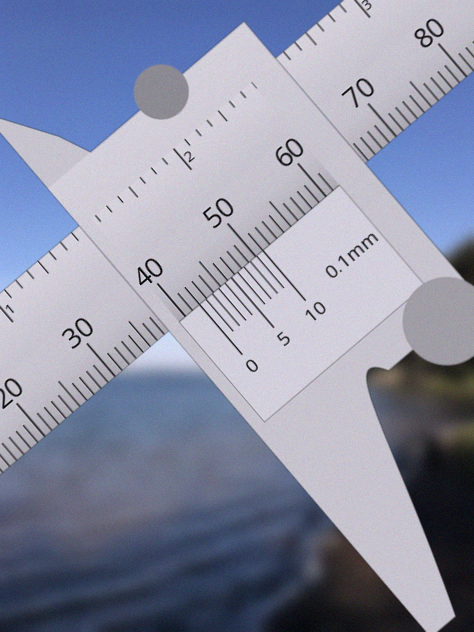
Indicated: {"value": 42.0, "unit": "mm"}
